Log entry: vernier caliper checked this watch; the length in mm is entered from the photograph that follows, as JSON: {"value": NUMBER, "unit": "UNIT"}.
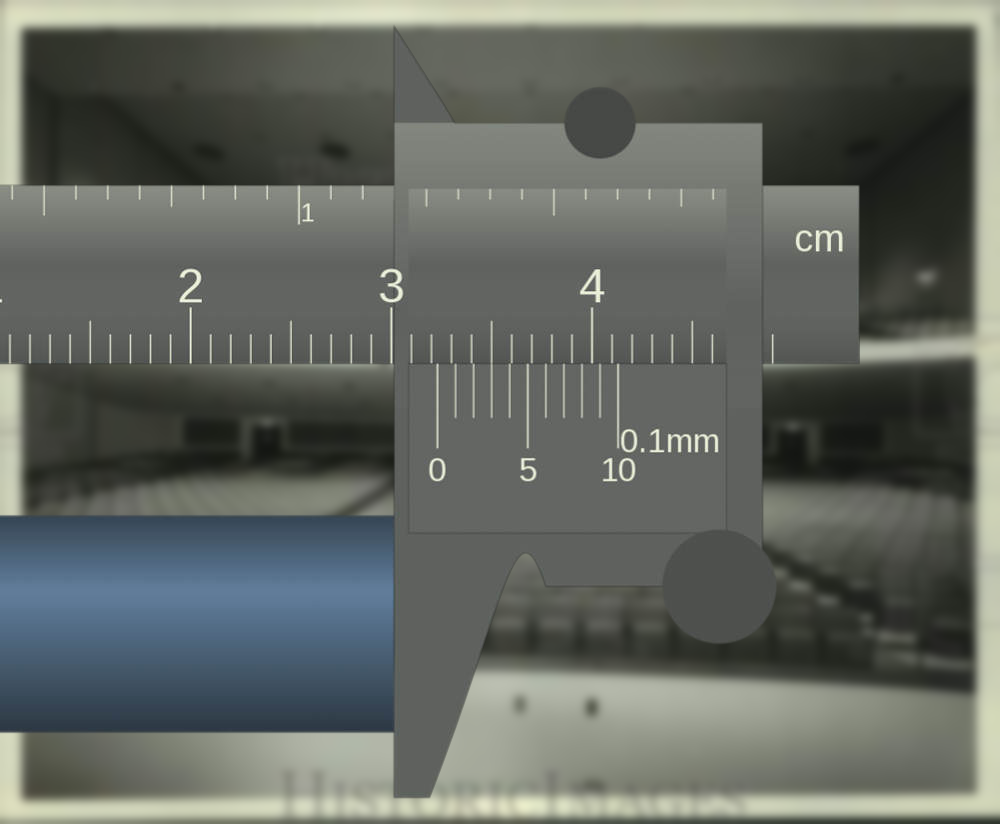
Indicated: {"value": 32.3, "unit": "mm"}
